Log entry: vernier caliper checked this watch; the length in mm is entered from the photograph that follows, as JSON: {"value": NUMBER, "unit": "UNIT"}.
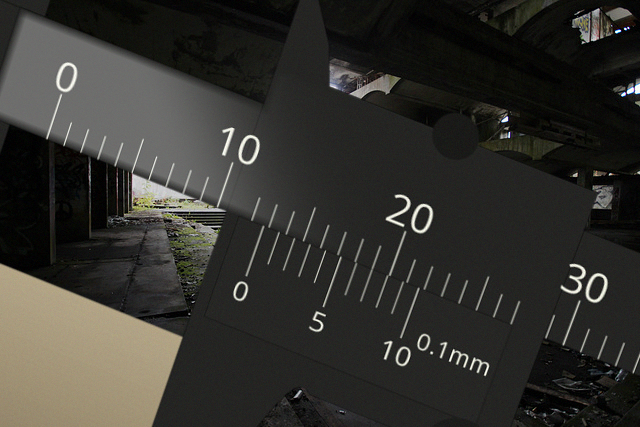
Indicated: {"value": 12.7, "unit": "mm"}
